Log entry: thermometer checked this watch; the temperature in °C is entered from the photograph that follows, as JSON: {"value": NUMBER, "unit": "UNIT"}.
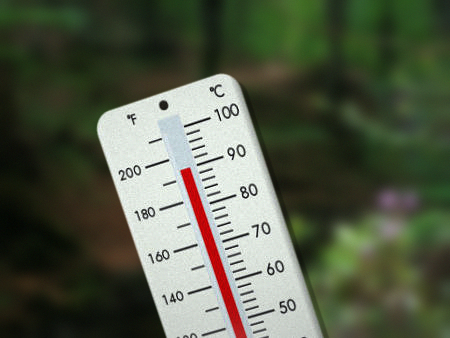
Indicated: {"value": 90, "unit": "°C"}
